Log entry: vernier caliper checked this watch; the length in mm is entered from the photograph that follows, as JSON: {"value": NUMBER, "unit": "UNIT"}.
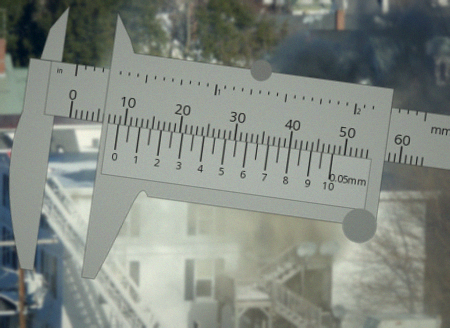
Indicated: {"value": 8.8, "unit": "mm"}
